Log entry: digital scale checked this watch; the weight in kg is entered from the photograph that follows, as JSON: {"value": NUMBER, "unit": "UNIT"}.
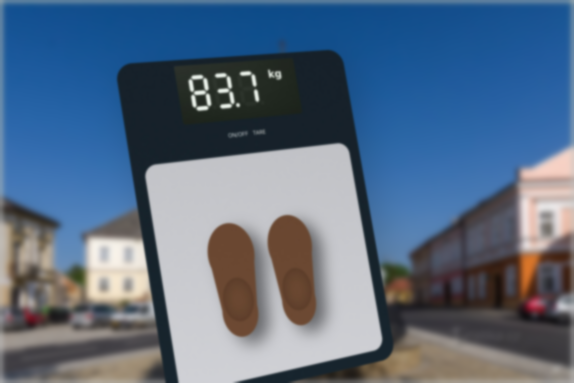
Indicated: {"value": 83.7, "unit": "kg"}
